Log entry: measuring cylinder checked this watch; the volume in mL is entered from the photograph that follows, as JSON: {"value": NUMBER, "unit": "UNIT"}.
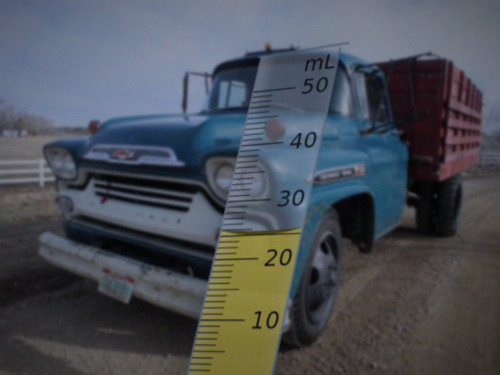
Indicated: {"value": 24, "unit": "mL"}
